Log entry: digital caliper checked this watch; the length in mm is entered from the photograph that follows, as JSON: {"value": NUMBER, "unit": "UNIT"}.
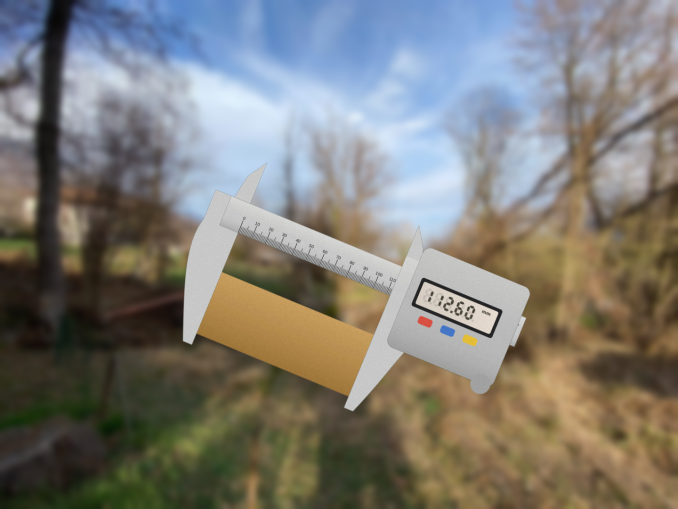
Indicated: {"value": 112.60, "unit": "mm"}
